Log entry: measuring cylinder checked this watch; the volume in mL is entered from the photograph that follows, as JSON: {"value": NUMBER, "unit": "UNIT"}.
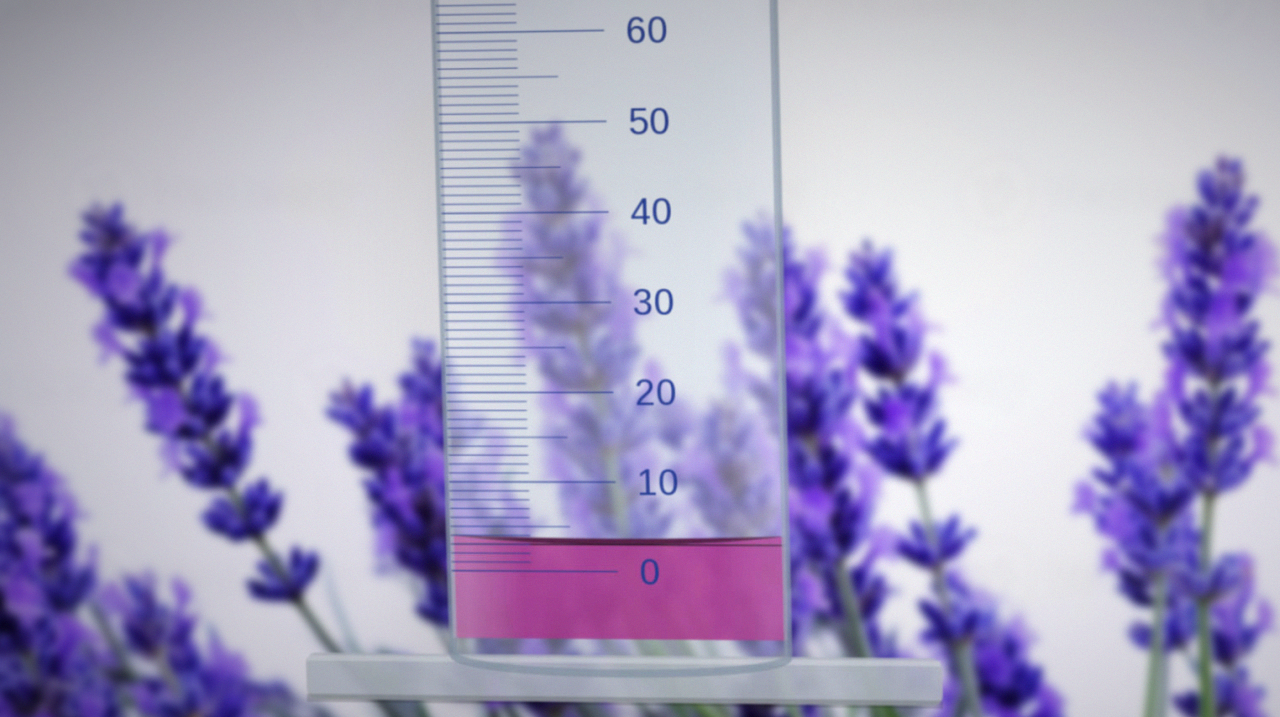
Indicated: {"value": 3, "unit": "mL"}
